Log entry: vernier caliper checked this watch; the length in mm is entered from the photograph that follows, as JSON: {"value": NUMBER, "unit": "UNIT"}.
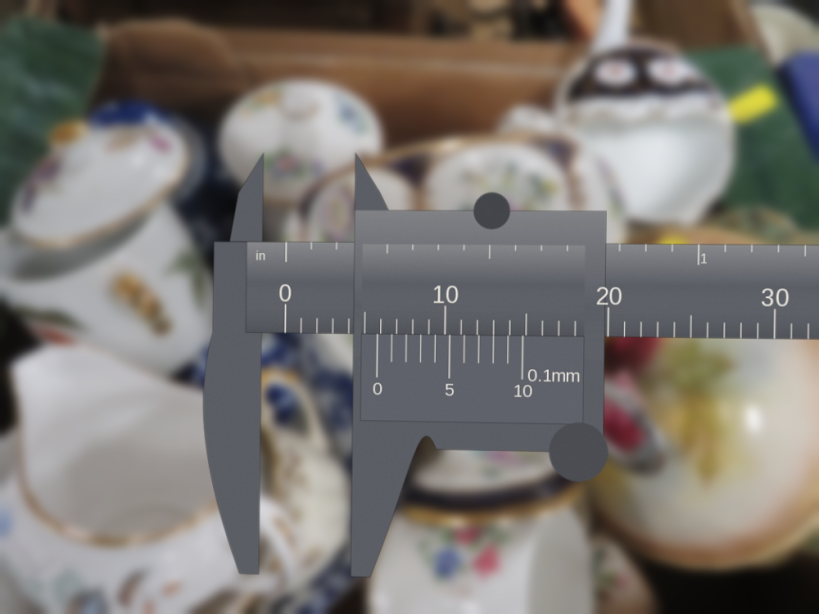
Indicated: {"value": 5.8, "unit": "mm"}
